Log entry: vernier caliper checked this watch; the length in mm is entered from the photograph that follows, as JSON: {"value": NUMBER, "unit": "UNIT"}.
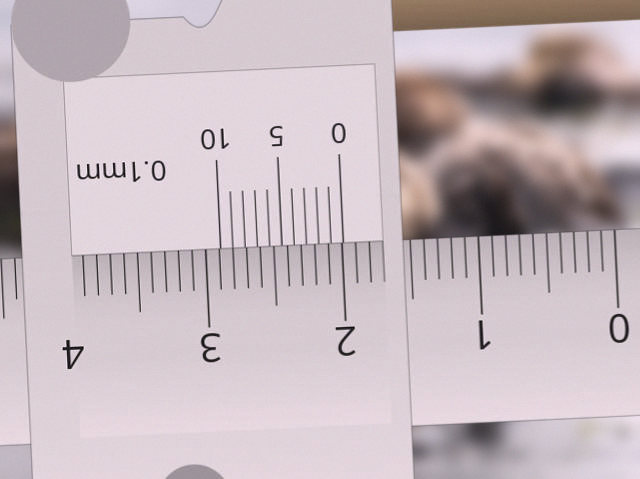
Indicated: {"value": 19.9, "unit": "mm"}
